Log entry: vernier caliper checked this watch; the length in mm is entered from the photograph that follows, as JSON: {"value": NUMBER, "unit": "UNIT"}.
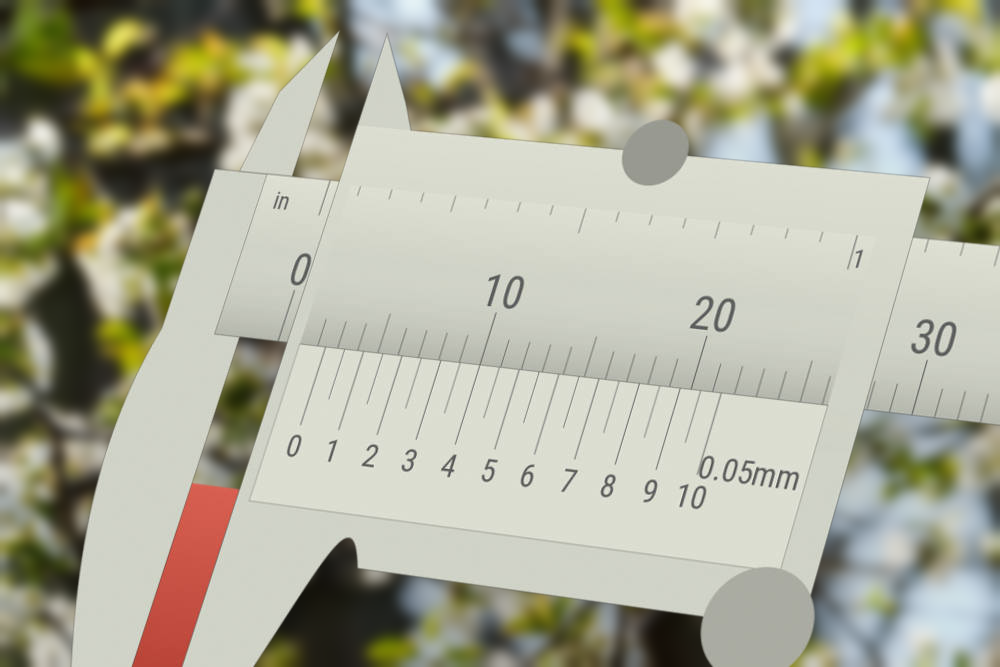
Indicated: {"value": 2.4, "unit": "mm"}
